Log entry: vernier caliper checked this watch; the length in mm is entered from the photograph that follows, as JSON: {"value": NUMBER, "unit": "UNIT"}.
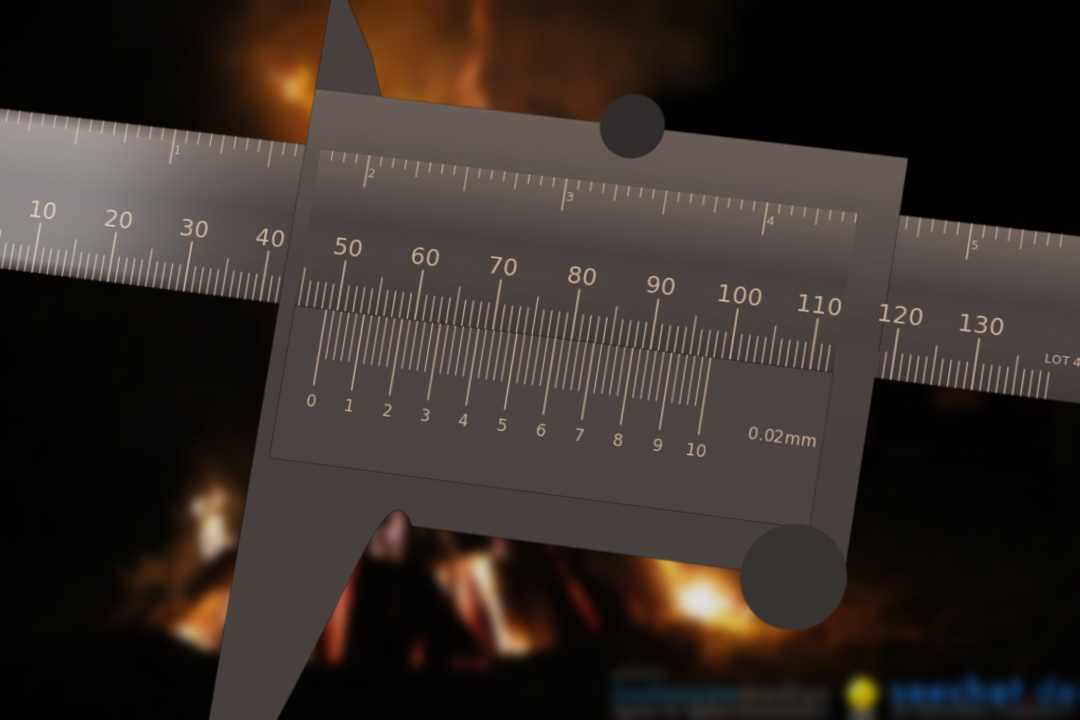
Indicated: {"value": 48.6, "unit": "mm"}
